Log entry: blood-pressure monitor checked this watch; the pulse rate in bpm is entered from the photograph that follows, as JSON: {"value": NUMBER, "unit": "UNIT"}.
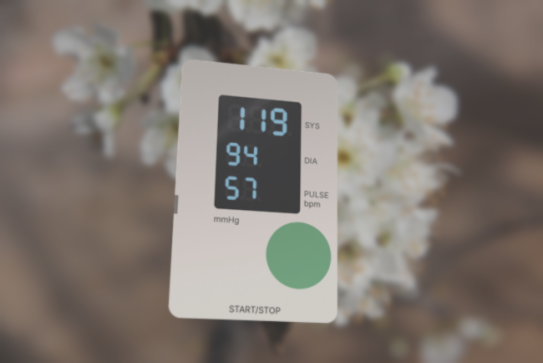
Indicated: {"value": 57, "unit": "bpm"}
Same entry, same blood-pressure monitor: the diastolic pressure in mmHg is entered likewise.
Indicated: {"value": 94, "unit": "mmHg"}
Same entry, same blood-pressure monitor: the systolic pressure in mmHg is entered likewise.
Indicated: {"value": 119, "unit": "mmHg"}
